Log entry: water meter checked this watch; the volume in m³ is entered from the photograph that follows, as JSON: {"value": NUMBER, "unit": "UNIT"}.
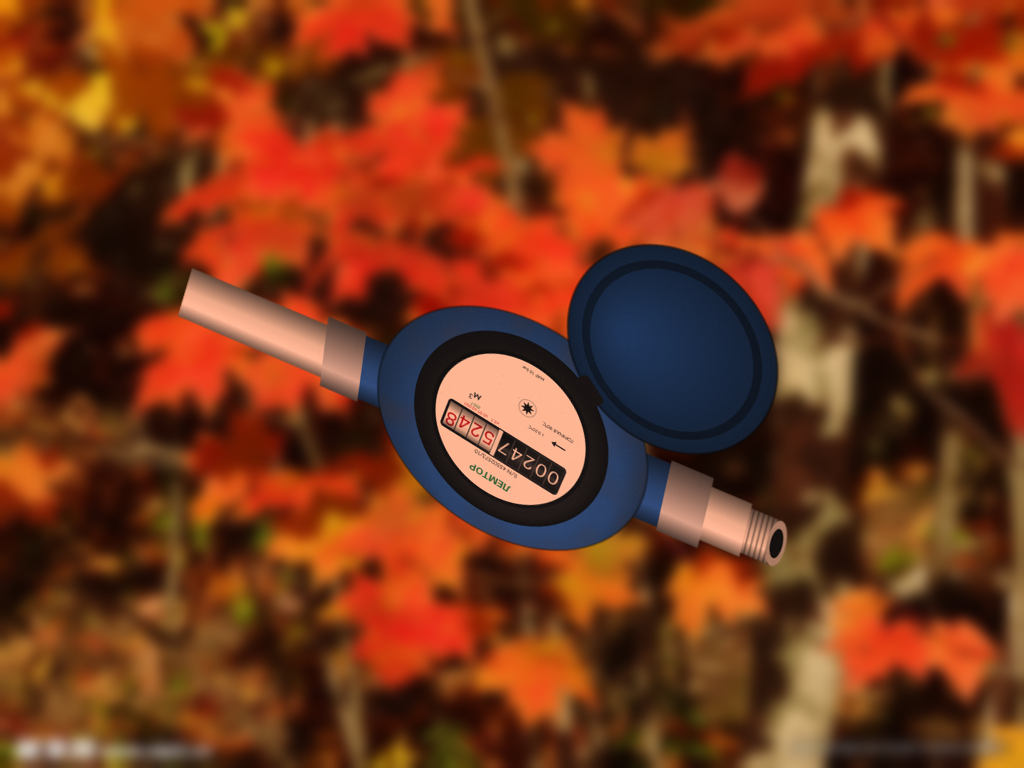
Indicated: {"value": 247.5248, "unit": "m³"}
